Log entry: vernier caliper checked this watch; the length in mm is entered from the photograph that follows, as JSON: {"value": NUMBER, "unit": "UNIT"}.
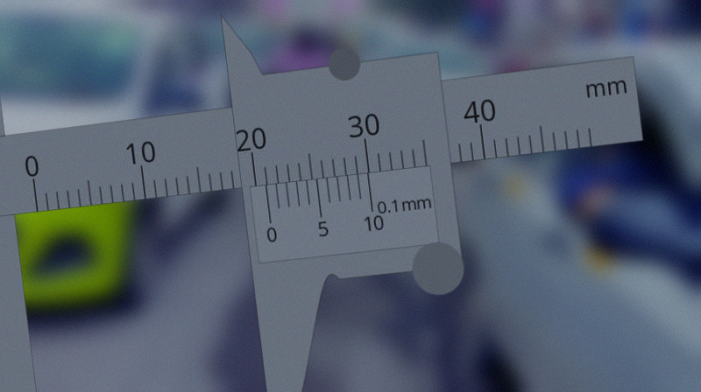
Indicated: {"value": 20.9, "unit": "mm"}
